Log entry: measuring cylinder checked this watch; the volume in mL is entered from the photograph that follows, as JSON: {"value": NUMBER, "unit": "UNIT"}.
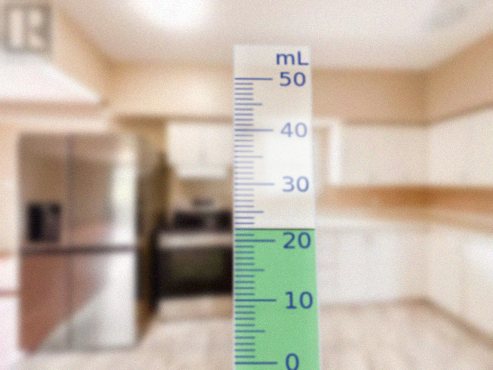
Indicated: {"value": 22, "unit": "mL"}
